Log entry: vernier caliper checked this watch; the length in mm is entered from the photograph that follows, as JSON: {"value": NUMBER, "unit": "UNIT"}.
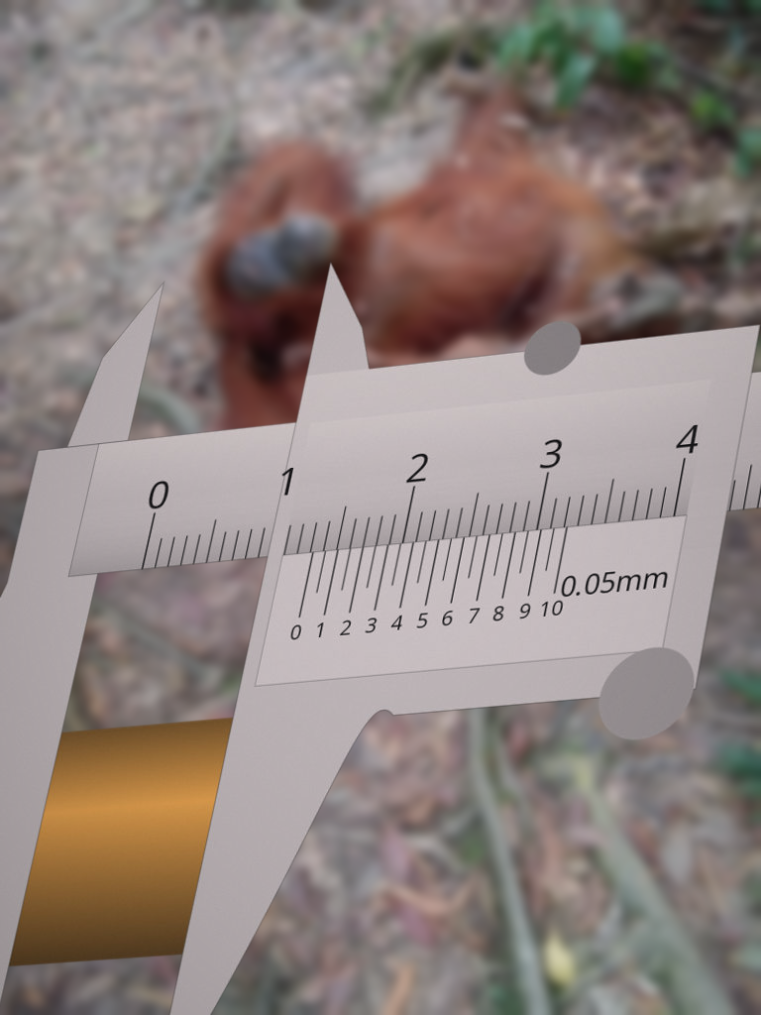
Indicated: {"value": 13.2, "unit": "mm"}
